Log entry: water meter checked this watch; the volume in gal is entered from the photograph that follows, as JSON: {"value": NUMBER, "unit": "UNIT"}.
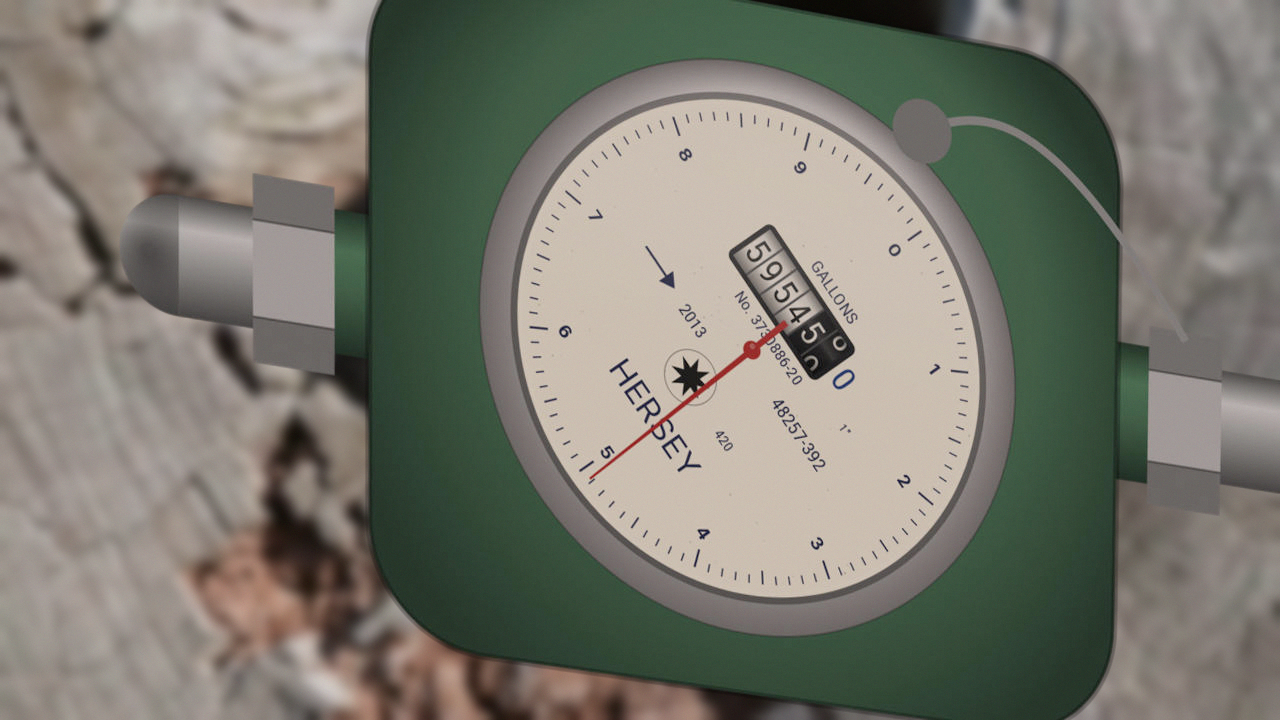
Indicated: {"value": 5954584.9, "unit": "gal"}
